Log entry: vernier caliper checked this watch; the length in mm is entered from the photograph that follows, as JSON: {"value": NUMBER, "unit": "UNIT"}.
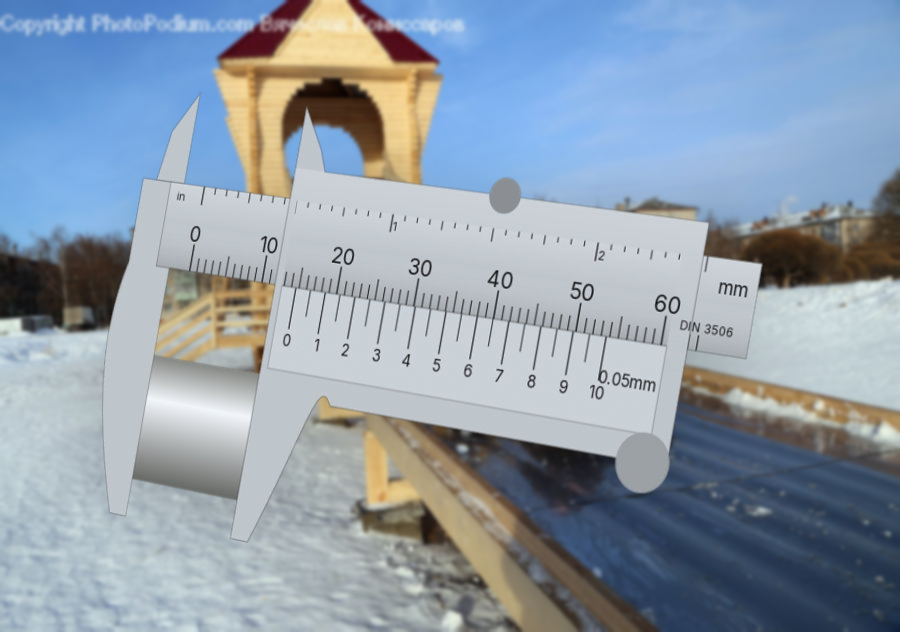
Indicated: {"value": 14.6, "unit": "mm"}
